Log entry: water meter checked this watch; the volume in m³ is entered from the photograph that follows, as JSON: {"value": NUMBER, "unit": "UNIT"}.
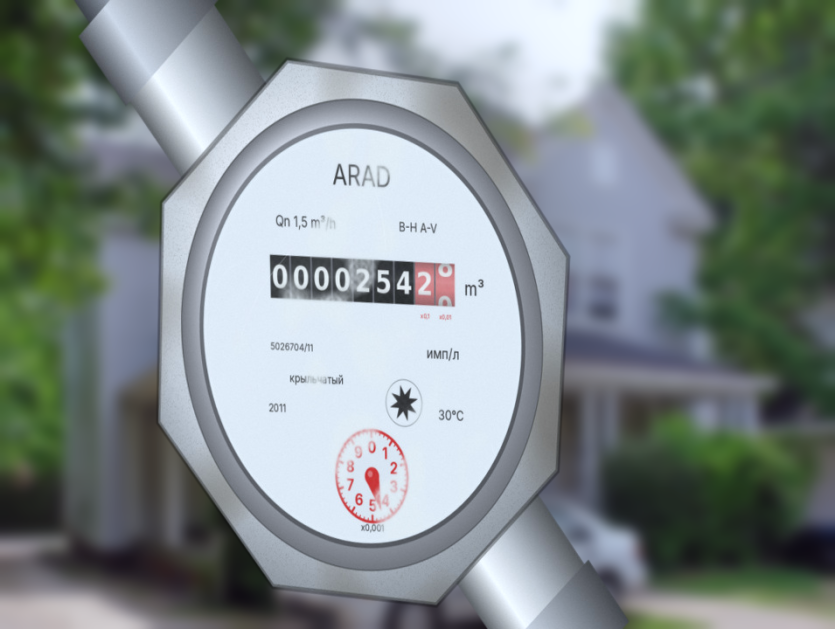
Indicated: {"value": 254.284, "unit": "m³"}
